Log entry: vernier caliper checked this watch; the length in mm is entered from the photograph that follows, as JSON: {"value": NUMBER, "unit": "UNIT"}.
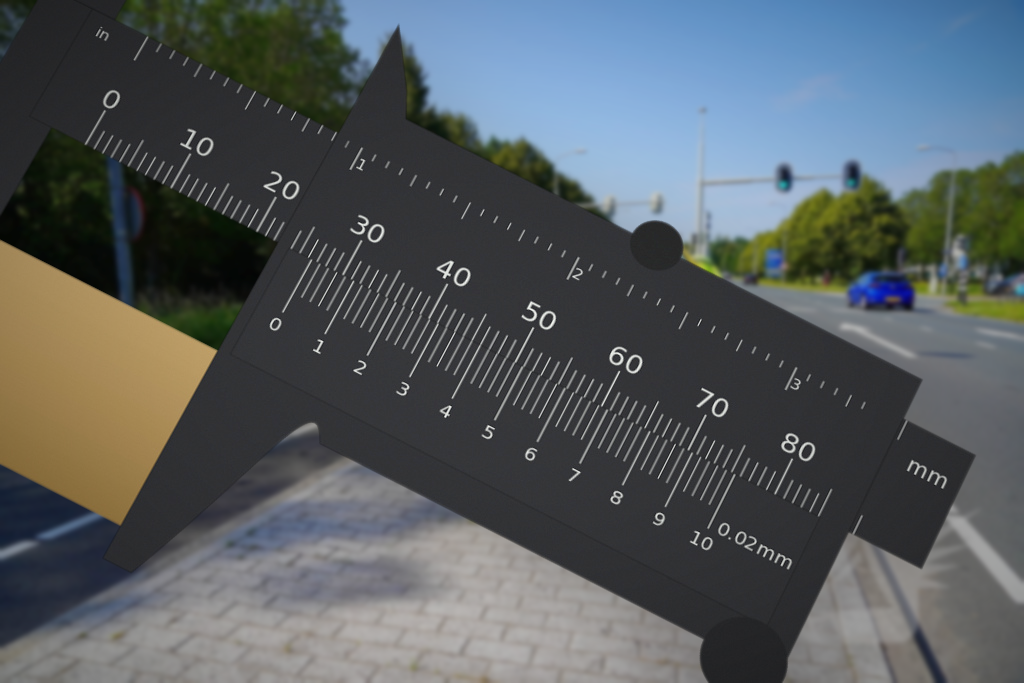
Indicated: {"value": 26.4, "unit": "mm"}
